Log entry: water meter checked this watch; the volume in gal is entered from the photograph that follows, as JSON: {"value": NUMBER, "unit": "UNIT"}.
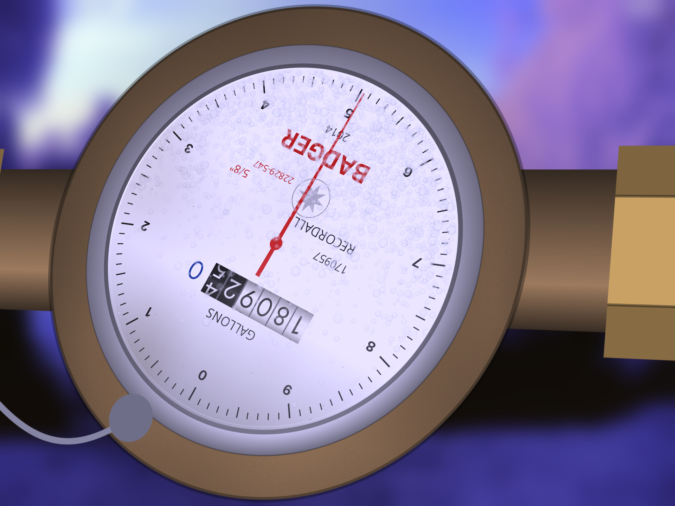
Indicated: {"value": 1809245.0, "unit": "gal"}
